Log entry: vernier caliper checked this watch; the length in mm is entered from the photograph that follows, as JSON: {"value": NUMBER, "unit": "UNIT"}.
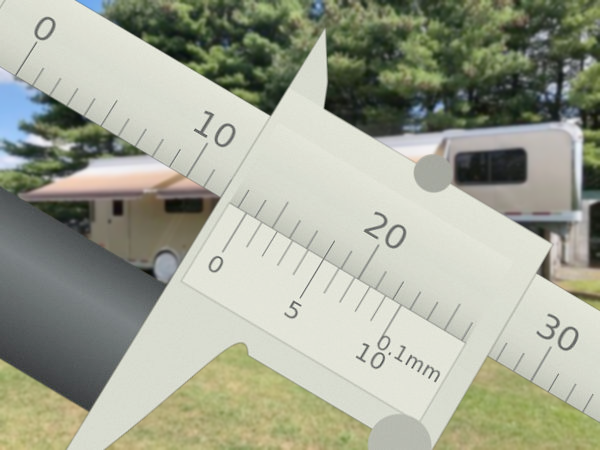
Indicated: {"value": 13.5, "unit": "mm"}
